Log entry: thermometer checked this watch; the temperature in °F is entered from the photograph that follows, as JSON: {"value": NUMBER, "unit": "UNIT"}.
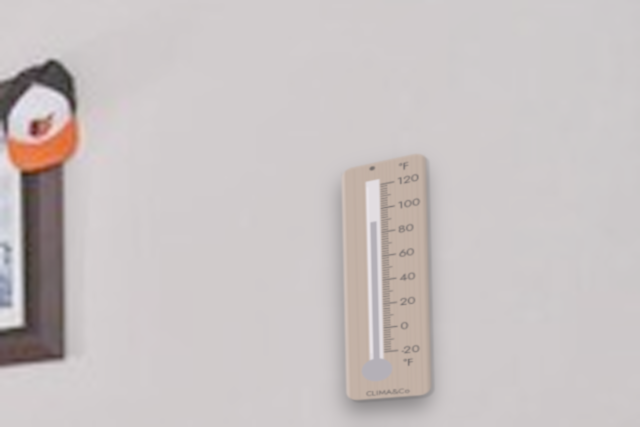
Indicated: {"value": 90, "unit": "°F"}
